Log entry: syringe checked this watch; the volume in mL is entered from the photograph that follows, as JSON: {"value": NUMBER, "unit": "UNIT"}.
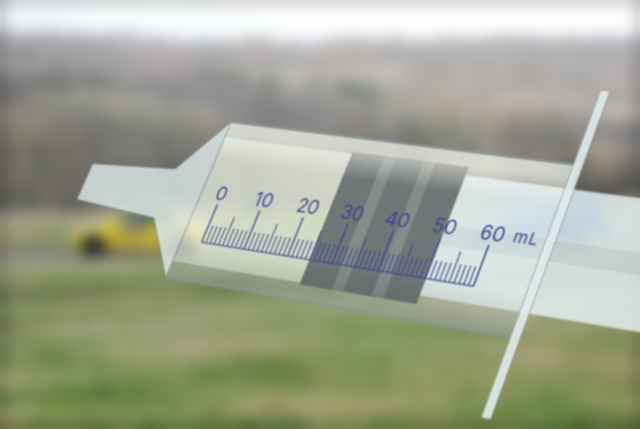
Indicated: {"value": 25, "unit": "mL"}
